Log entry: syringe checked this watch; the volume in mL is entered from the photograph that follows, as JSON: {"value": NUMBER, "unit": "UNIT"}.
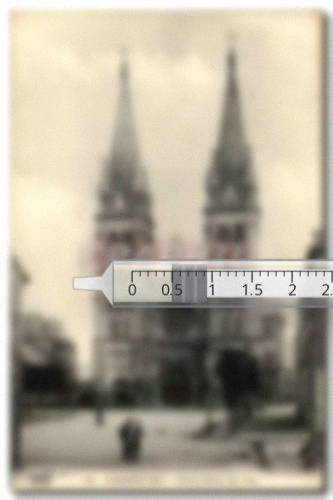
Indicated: {"value": 0.5, "unit": "mL"}
